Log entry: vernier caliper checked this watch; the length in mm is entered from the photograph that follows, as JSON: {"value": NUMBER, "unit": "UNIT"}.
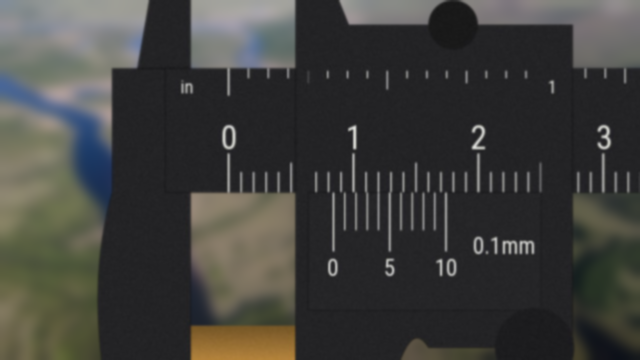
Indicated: {"value": 8.4, "unit": "mm"}
